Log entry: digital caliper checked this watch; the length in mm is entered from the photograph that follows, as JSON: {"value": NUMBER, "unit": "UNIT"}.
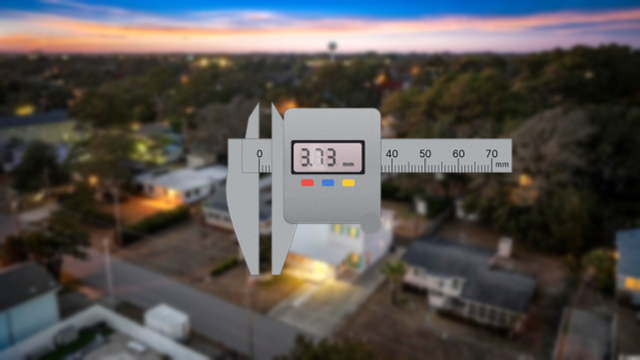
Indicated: {"value": 3.73, "unit": "mm"}
